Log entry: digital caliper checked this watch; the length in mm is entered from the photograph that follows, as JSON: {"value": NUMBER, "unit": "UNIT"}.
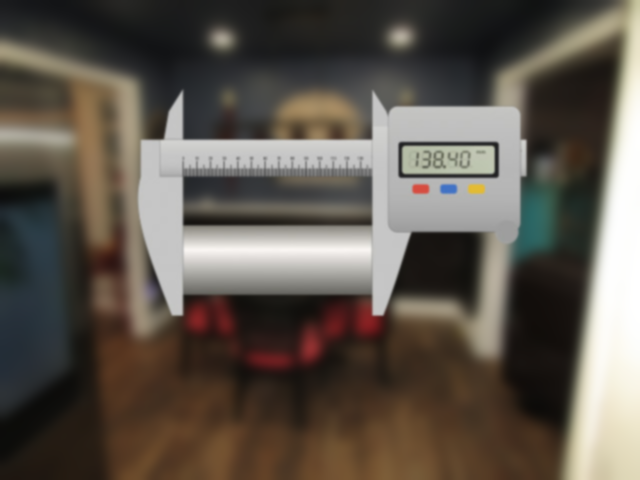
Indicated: {"value": 138.40, "unit": "mm"}
